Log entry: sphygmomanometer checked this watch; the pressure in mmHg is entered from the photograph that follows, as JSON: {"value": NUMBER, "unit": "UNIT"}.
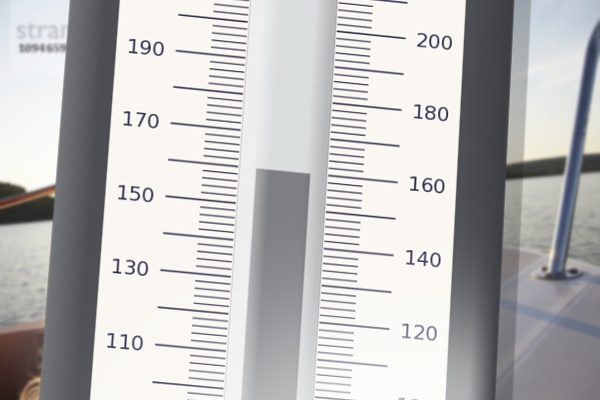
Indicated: {"value": 160, "unit": "mmHg"}
